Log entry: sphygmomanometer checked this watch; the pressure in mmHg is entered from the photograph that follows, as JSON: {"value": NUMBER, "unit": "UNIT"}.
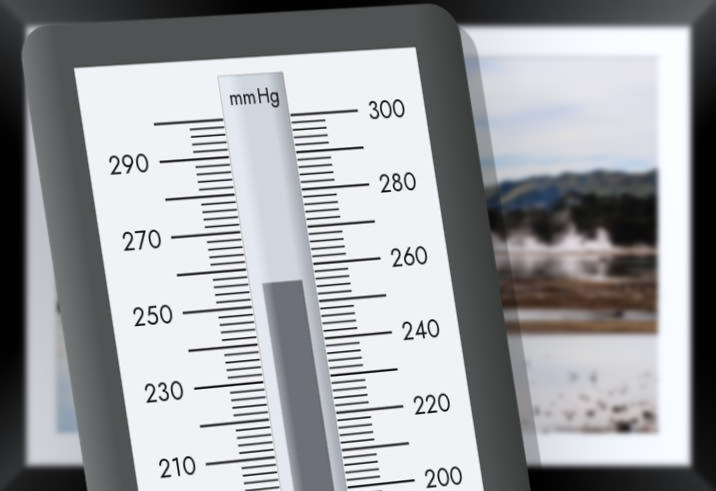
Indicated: {"value": 256, "unit": "mmHg"}
